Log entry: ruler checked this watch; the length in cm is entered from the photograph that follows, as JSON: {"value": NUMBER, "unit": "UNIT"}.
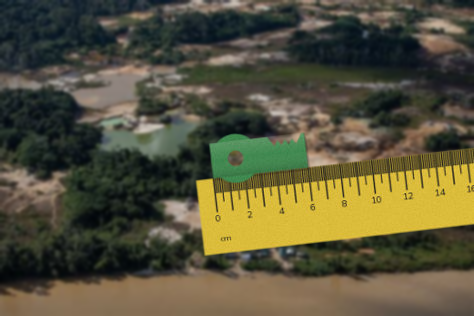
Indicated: {"value": 6, "unit": "cm"}
